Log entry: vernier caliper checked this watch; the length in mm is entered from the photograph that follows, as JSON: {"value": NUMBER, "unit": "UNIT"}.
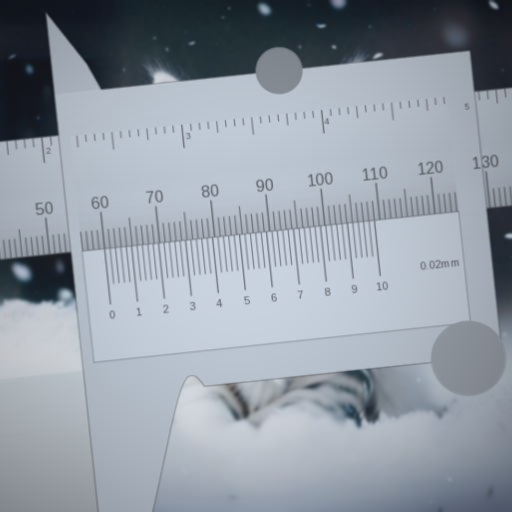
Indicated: {"value": 60.0, "unit": "mm"}
